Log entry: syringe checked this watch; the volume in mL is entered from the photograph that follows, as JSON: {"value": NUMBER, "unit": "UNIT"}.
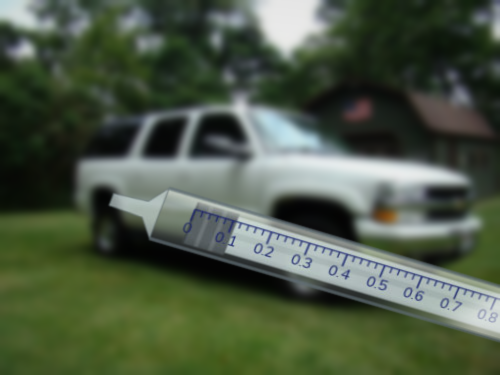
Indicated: {"value": 0, "unit": "mL"}
